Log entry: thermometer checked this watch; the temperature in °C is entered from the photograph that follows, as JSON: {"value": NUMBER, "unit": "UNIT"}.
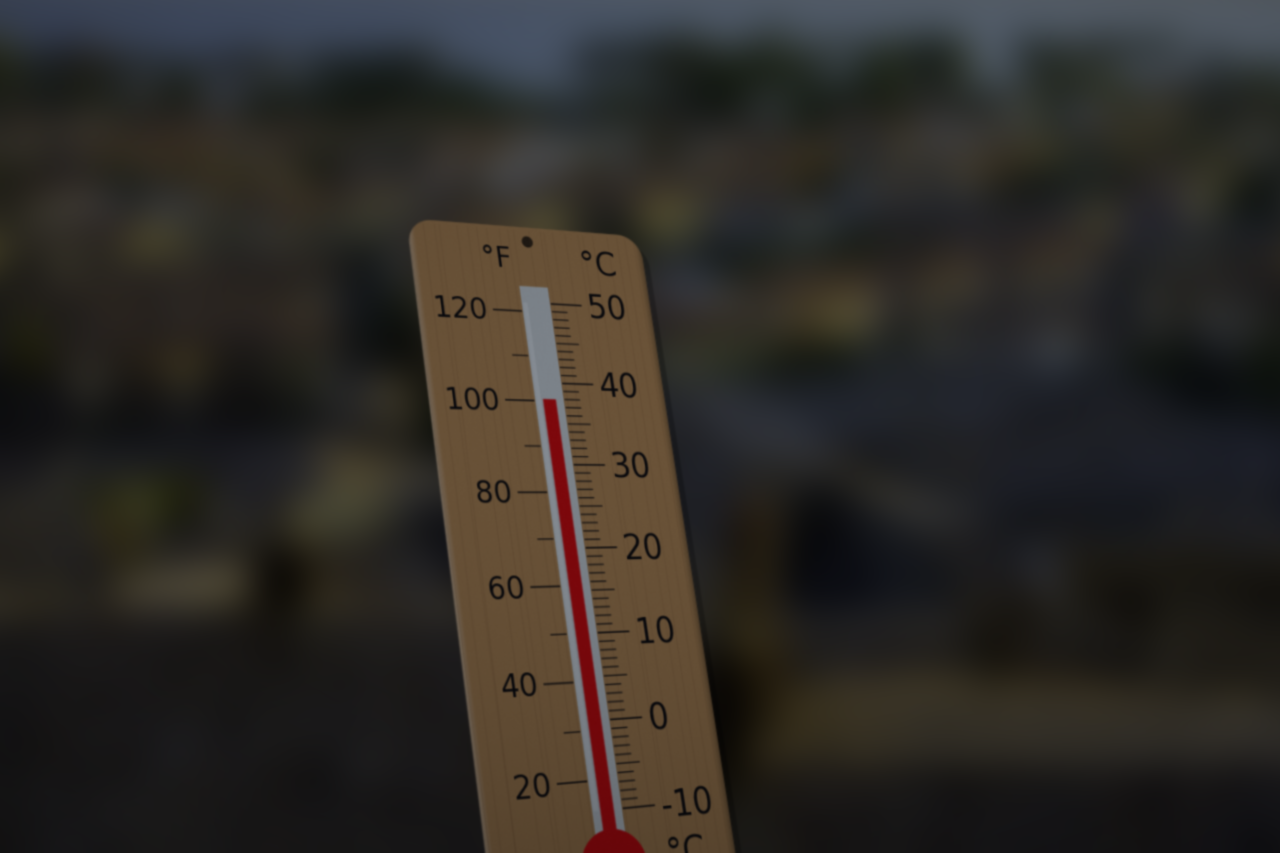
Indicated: {"value": 38, "unit": "°C"}
